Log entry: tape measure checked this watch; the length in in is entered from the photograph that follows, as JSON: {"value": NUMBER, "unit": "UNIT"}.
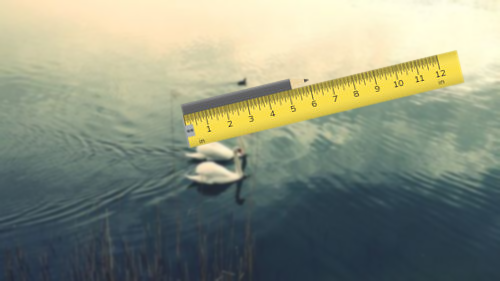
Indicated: {"value": 6, "unit": "in"}
